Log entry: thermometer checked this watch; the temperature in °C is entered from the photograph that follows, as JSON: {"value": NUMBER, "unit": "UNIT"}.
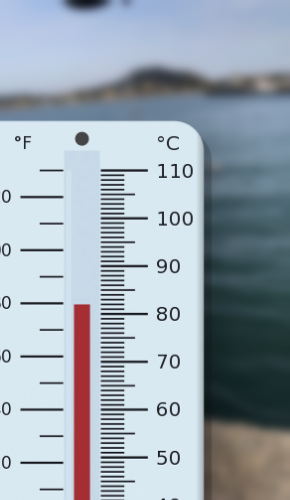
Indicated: {"value": 82, "unit": "°C"}
